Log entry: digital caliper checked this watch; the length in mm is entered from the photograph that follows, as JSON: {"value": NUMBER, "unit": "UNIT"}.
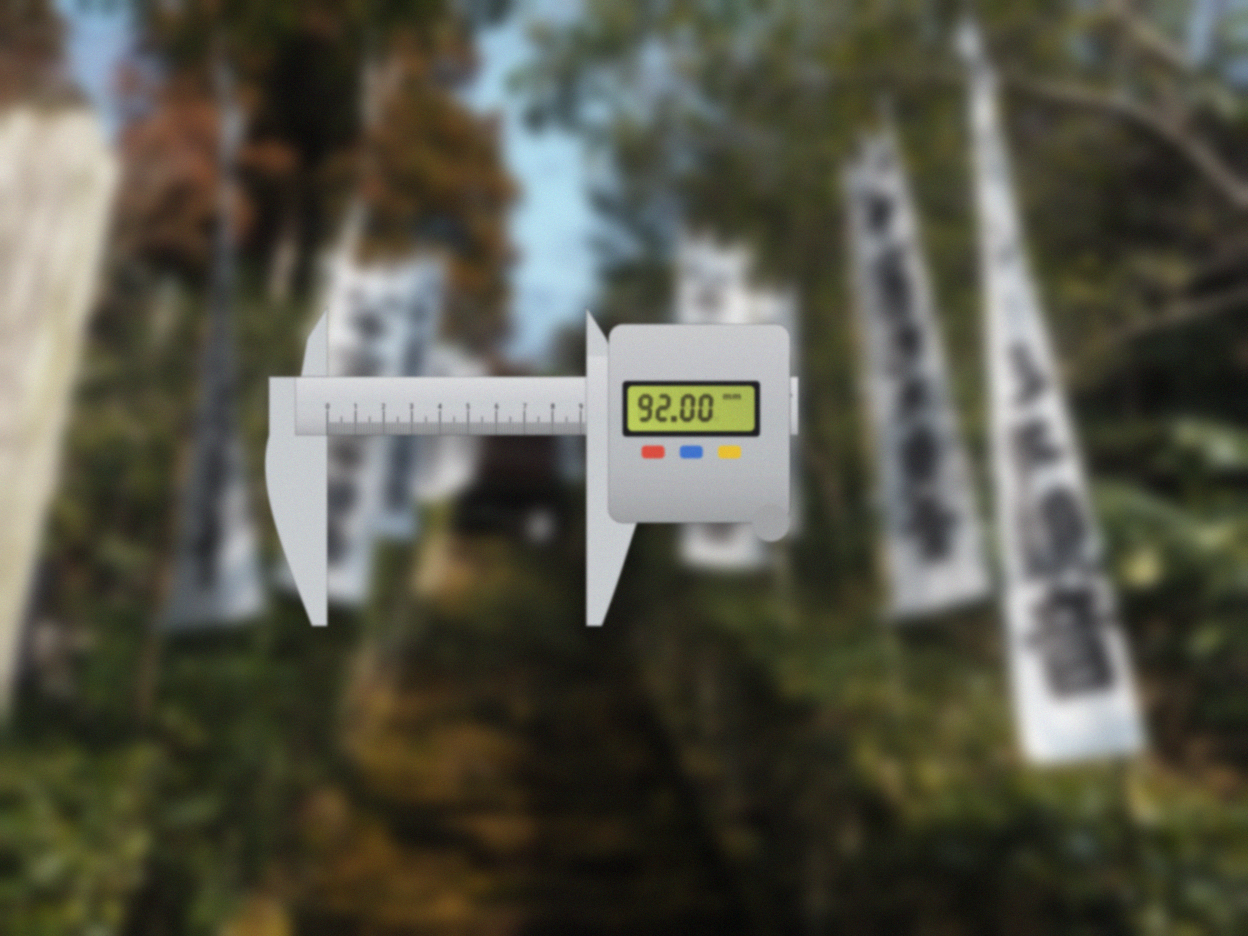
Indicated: {"value": 92.00, "unit": "mm"}
